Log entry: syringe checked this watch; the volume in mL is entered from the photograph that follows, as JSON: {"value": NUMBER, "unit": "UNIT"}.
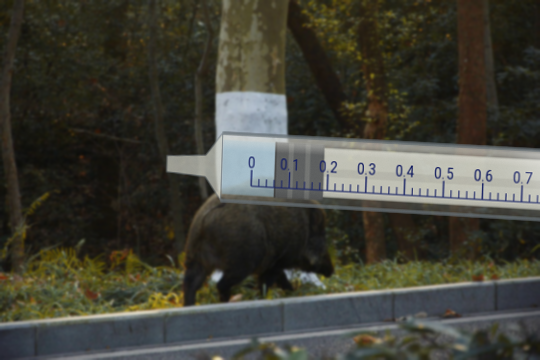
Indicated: {"value": 0.06, "unit": "mL"}
